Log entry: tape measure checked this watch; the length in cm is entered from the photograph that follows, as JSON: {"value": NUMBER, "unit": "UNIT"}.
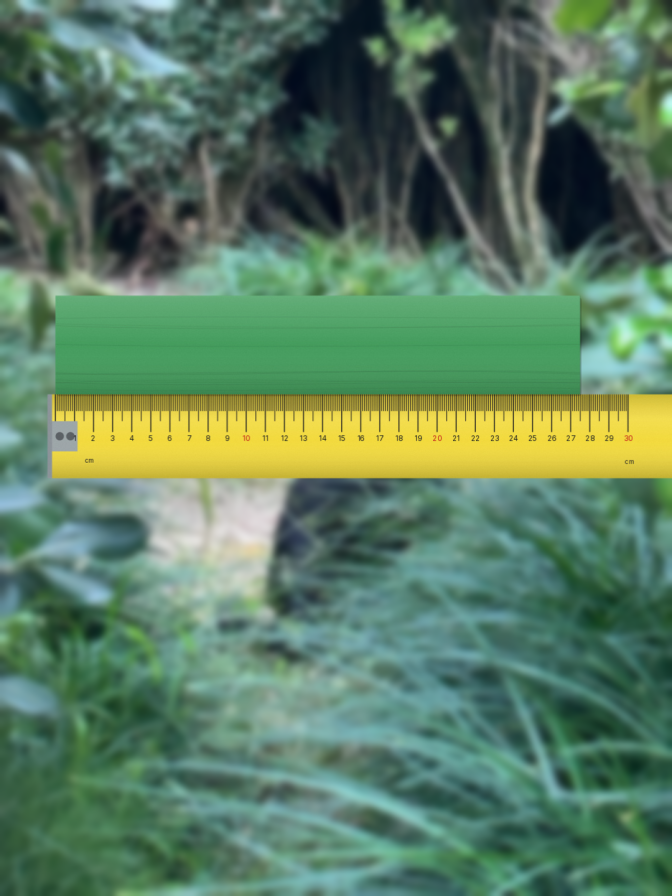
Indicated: {"value": 27.5, "unit": "cm"}
